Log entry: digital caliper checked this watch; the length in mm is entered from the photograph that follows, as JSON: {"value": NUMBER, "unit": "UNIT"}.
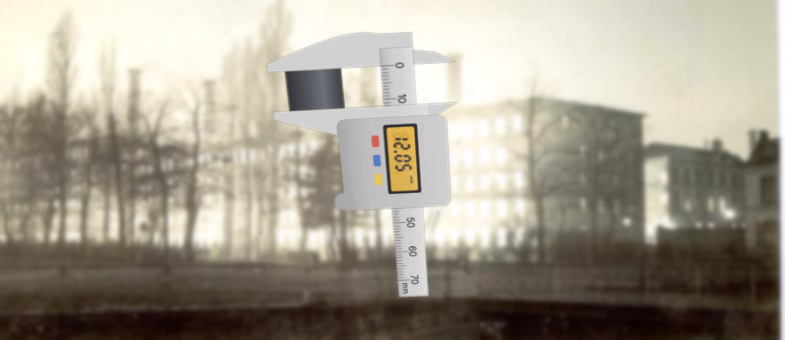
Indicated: {"value": 12.05, "unit": "mm"}
